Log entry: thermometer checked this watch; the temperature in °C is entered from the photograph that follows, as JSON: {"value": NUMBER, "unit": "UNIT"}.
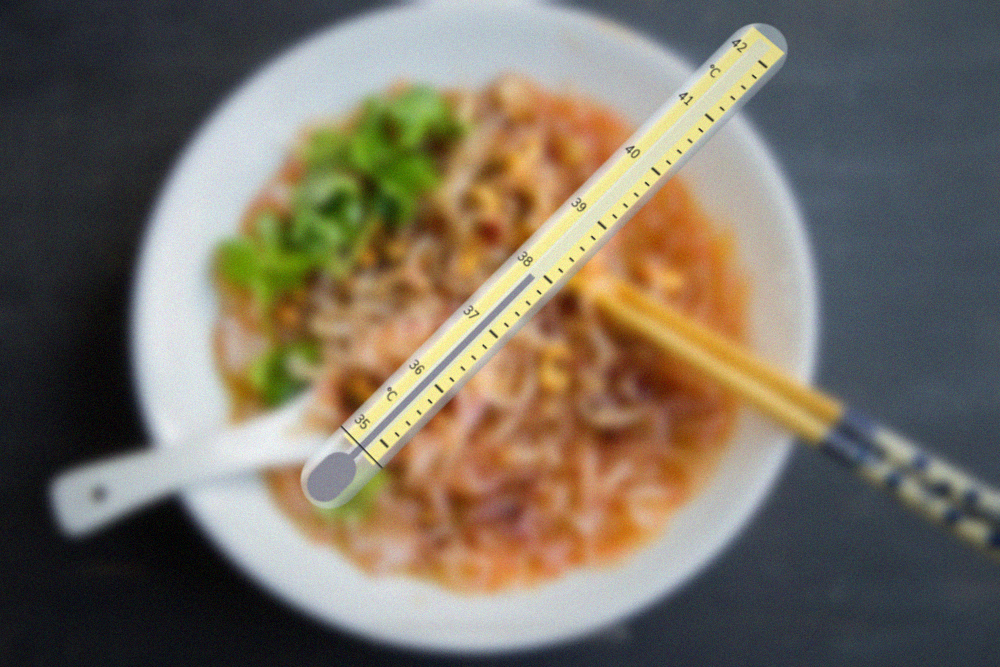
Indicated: {"value": 37.9, "unit": "°C"}
